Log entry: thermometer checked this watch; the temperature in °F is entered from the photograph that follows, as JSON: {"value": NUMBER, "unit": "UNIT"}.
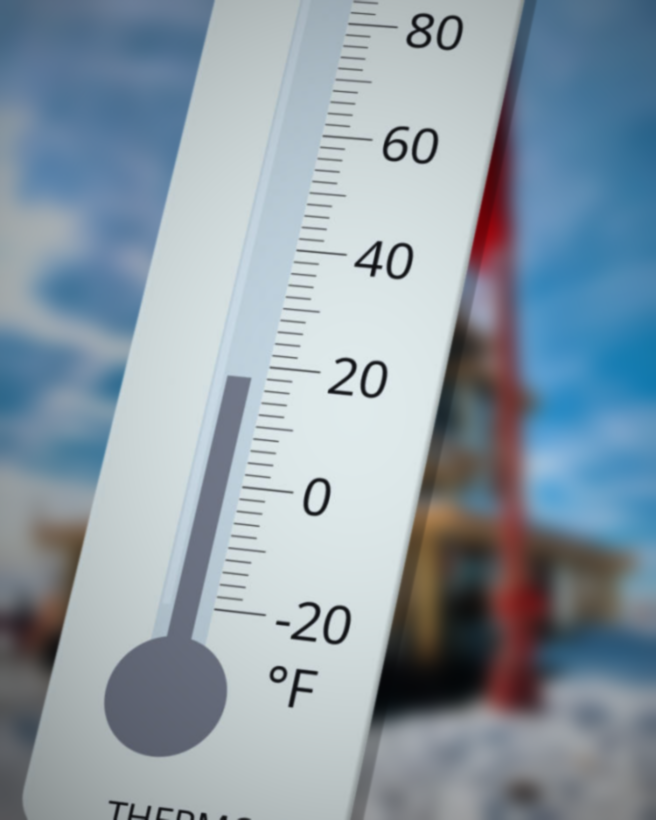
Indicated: {"value": 18, "unit": "°F"}
